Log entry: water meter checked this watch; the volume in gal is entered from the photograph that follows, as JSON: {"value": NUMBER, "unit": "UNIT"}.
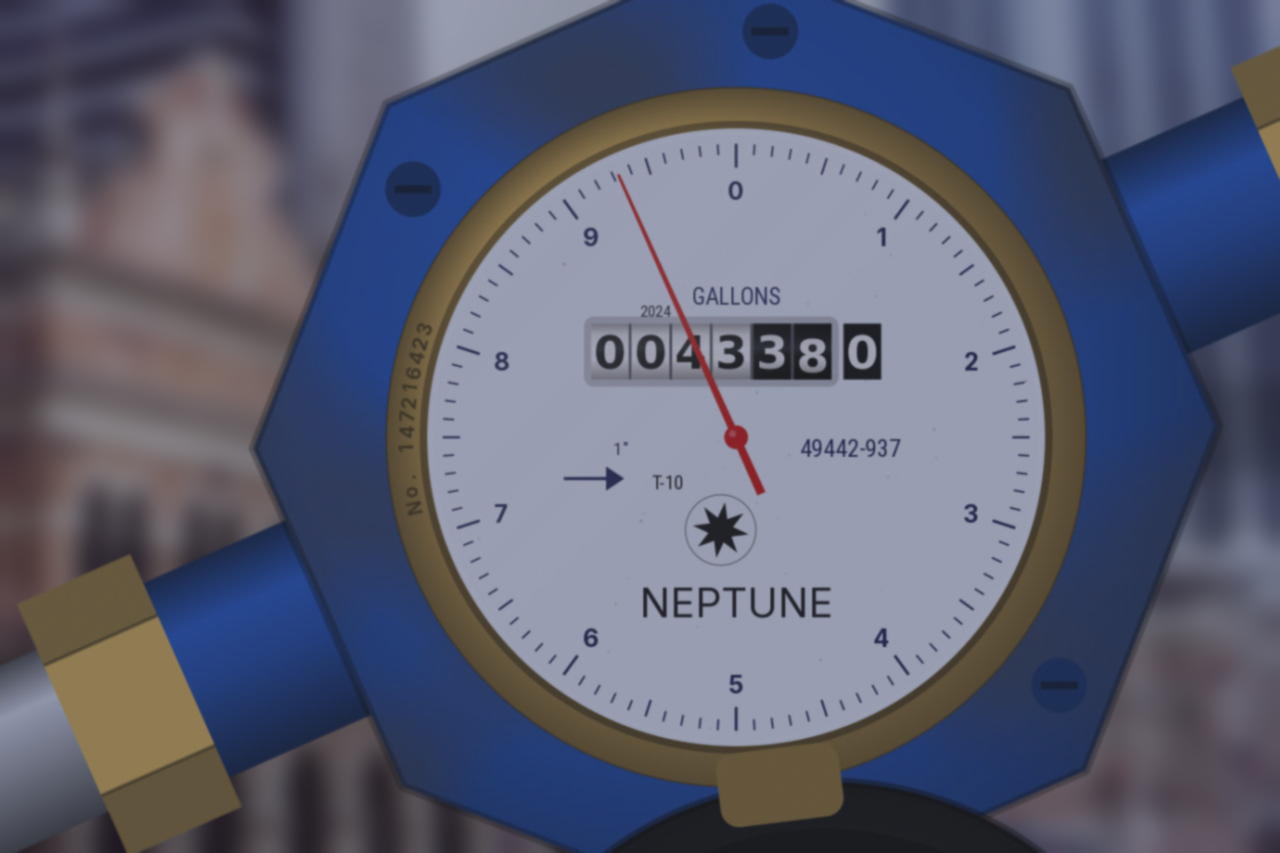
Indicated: {"value": 43379.3, "unit": "gal"}
